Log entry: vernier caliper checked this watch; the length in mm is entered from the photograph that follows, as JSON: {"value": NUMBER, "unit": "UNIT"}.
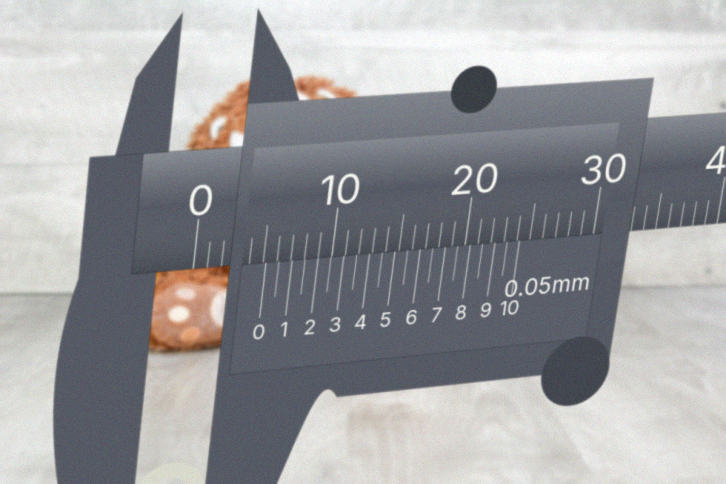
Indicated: {"value": 5.2, "unit": "mm"}
